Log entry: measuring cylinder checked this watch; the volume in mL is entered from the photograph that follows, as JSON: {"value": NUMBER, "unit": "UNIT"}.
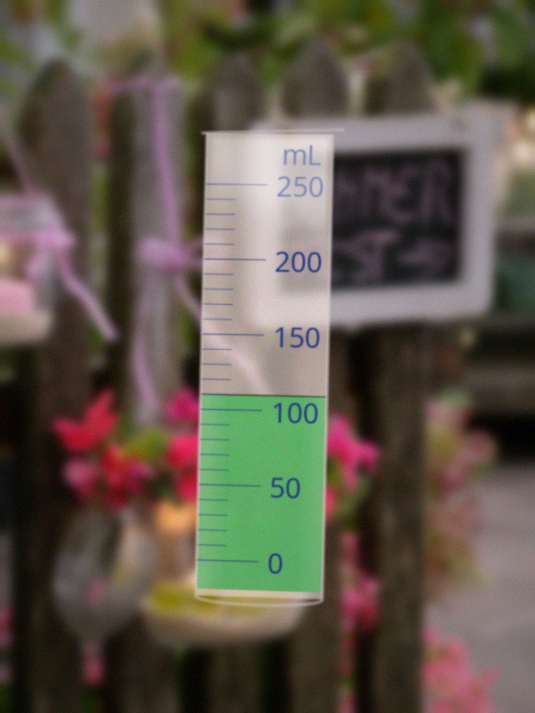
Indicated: {"value": 110, "unit": "mL"}
